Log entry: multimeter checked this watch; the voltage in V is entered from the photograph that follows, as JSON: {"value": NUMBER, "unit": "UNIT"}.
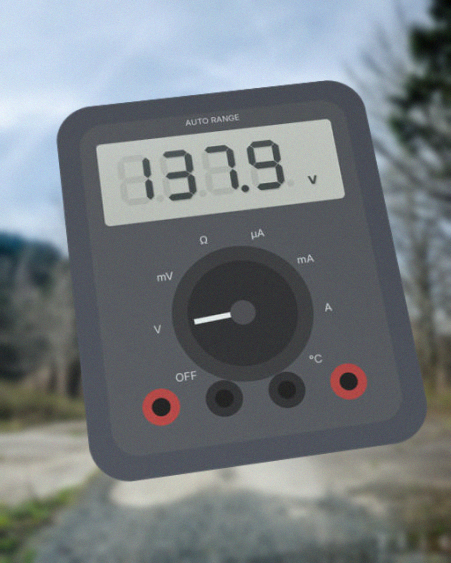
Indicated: {"value": 137.9, "unit": "V"}
